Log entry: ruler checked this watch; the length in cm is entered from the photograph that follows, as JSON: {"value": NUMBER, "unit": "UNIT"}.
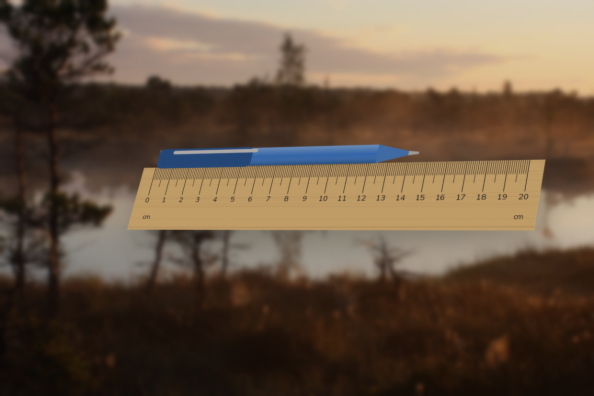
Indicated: {"value": 14.5, "unit": "cm"}
